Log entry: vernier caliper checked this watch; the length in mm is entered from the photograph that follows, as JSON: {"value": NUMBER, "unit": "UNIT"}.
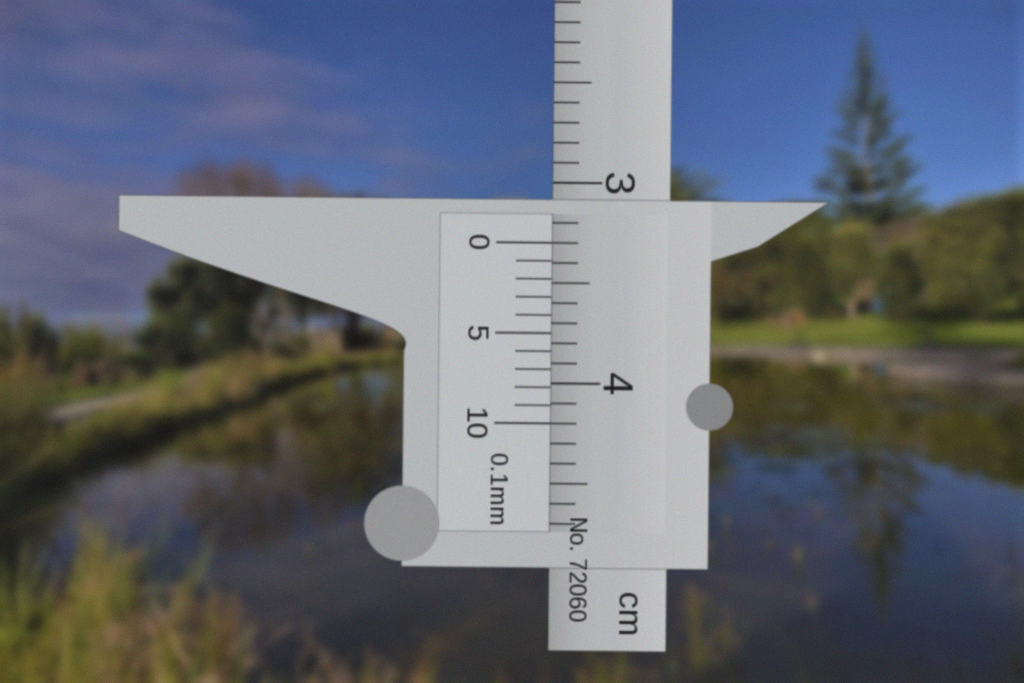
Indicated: {"value": 33.0, "unit": "mm"}
